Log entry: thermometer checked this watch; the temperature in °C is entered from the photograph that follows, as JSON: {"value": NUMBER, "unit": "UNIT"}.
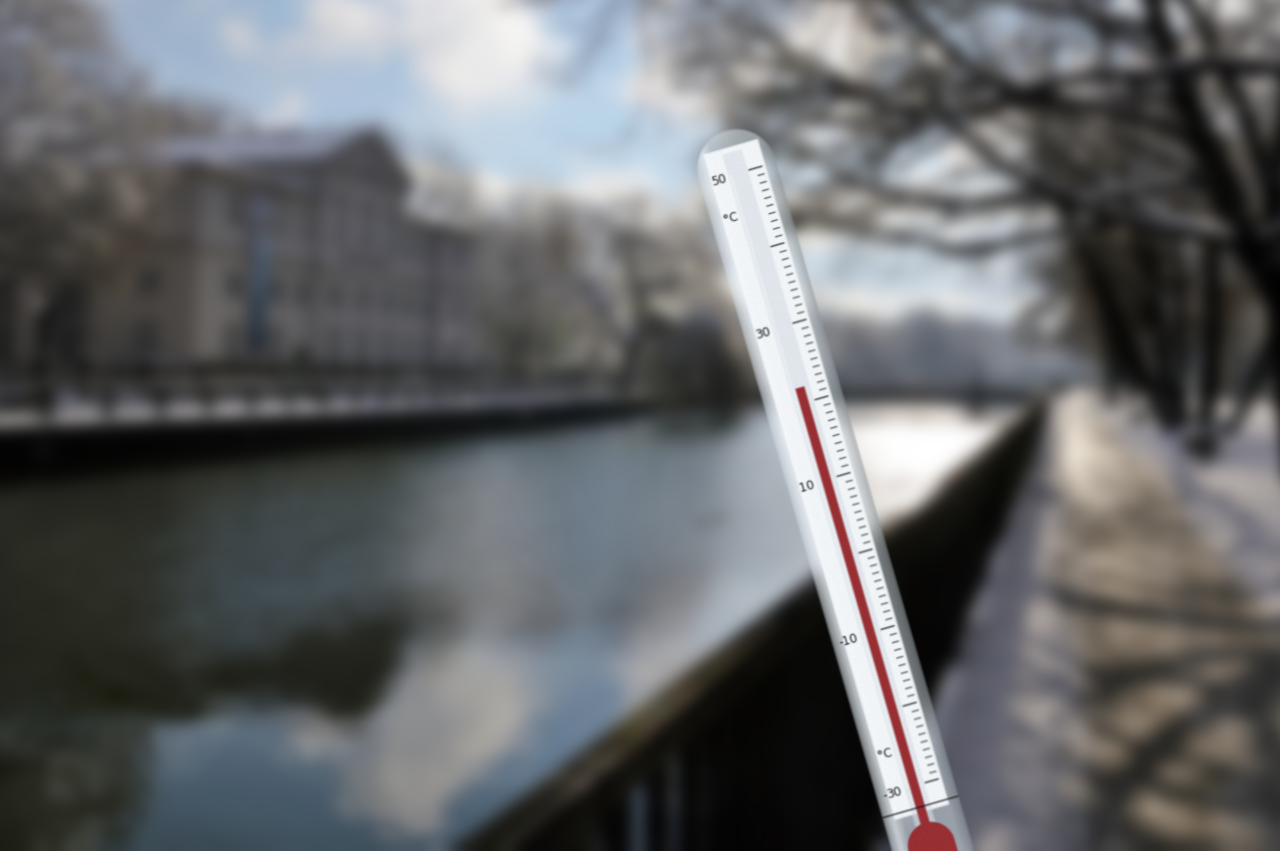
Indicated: {"value": 22, "unit": "°C"}
